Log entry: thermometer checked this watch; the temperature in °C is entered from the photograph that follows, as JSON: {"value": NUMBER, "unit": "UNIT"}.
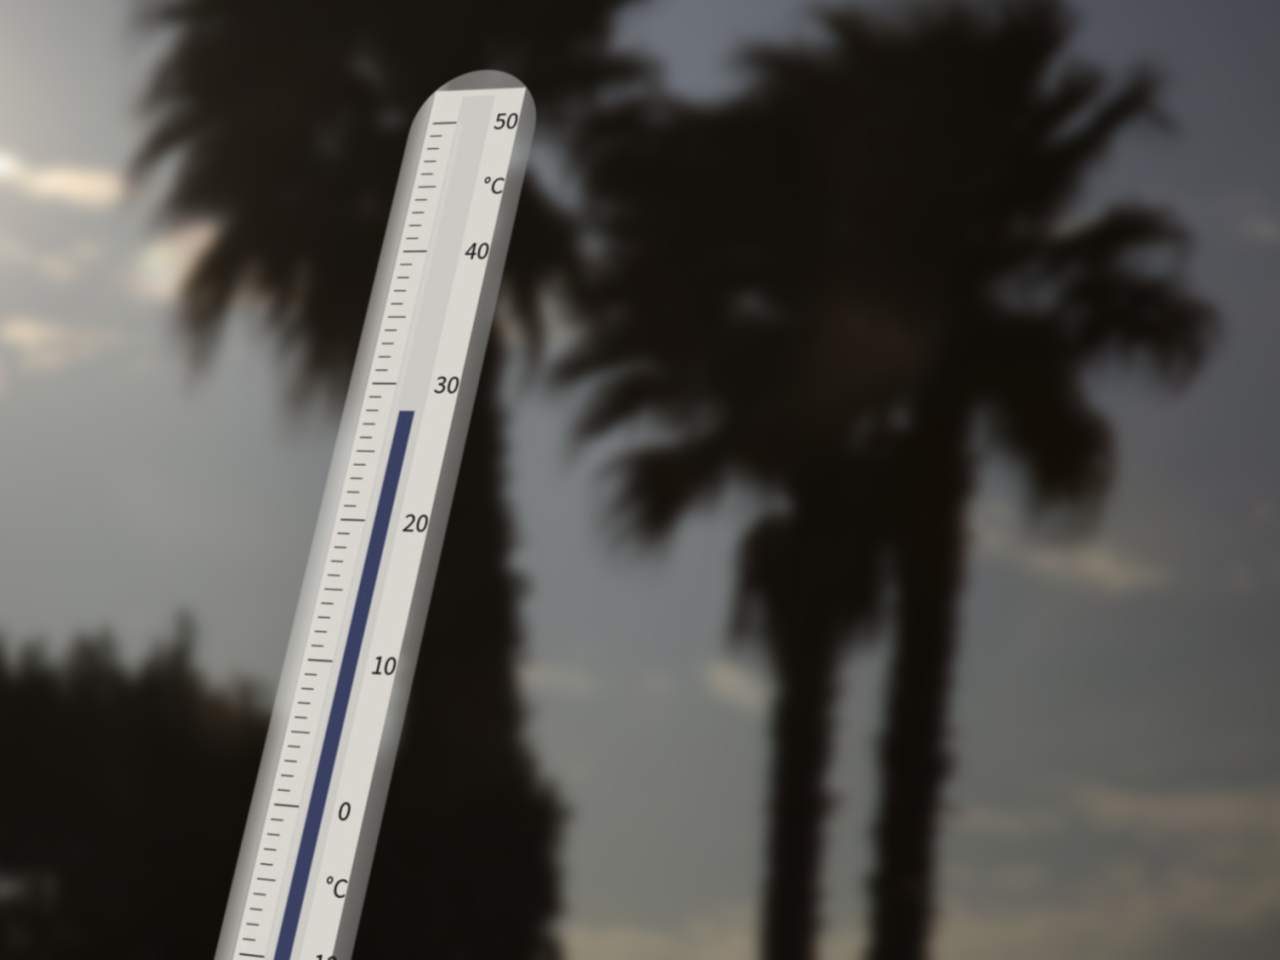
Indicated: {"value": 28, "unit": "°C"}
